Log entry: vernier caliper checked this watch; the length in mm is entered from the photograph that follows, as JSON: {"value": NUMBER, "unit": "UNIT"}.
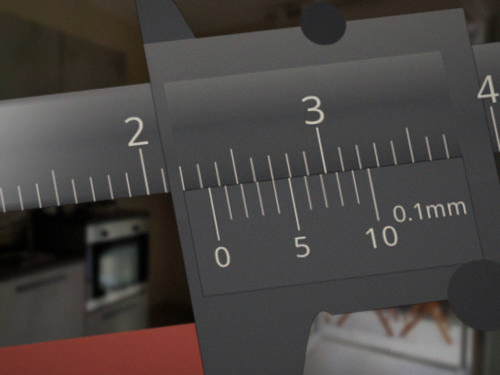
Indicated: {"value": 23.4, "unit": "mm"}
